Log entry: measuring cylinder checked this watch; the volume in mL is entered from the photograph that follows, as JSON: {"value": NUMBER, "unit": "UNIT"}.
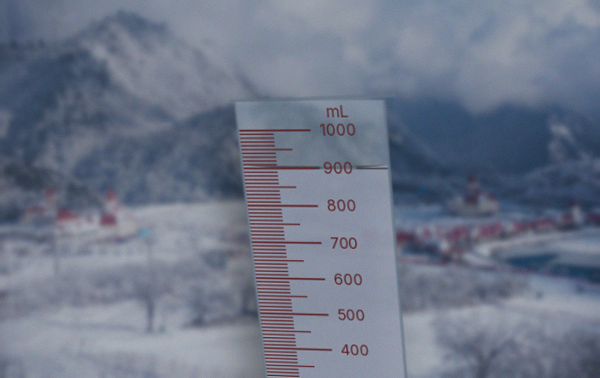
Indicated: {"value": 900, "unit": "mL"}
